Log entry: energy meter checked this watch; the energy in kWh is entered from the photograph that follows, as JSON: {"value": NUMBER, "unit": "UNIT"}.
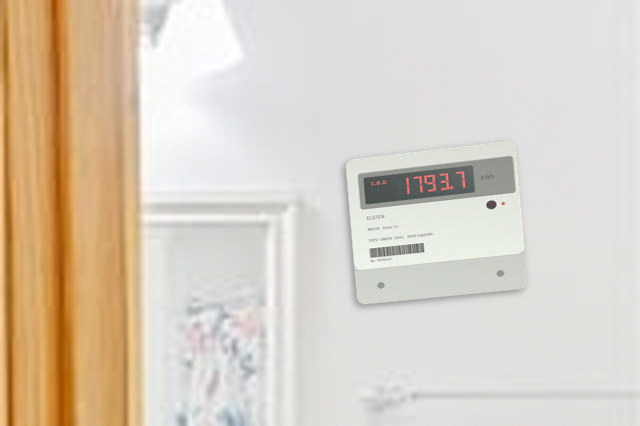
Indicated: {"value": 1793.7, "unit": "kWh"}
